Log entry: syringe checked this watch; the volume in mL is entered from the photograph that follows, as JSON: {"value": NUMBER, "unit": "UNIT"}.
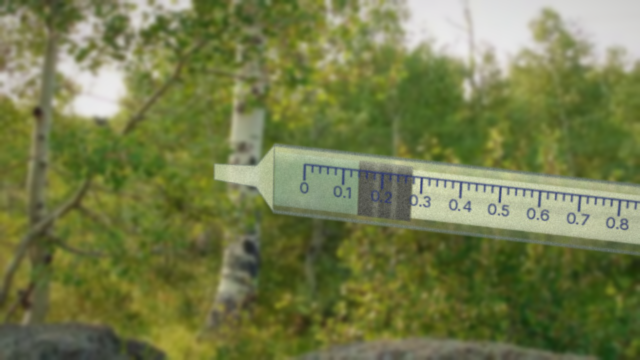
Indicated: {"value": 0.14, "unit": "mL"}
